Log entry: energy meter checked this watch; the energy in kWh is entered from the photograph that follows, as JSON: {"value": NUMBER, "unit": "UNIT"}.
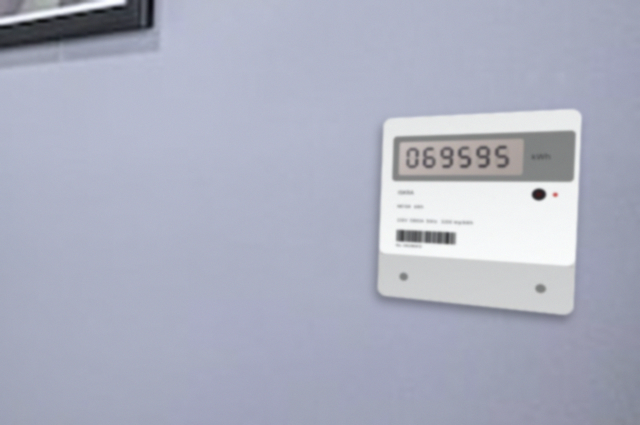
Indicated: {"value": 69595, "unit": "kWh"}
